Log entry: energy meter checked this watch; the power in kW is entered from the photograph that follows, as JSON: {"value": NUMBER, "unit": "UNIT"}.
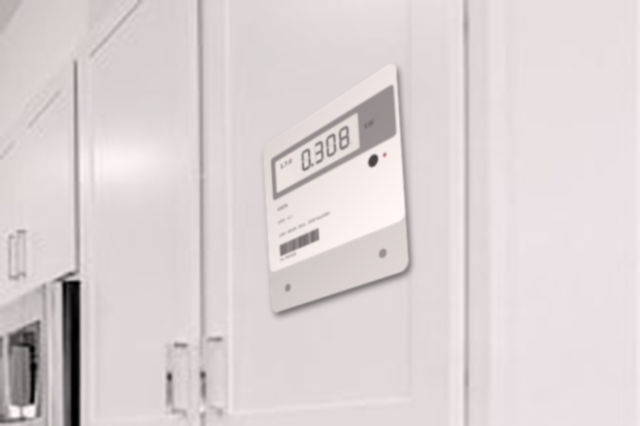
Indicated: {"value": 0.308, "unit": "kW"}
